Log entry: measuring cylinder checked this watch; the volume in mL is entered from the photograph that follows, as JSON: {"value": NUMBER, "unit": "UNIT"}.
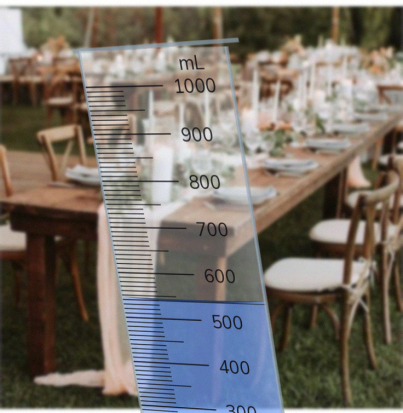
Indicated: {"value": 540, "unit": "mL"}
